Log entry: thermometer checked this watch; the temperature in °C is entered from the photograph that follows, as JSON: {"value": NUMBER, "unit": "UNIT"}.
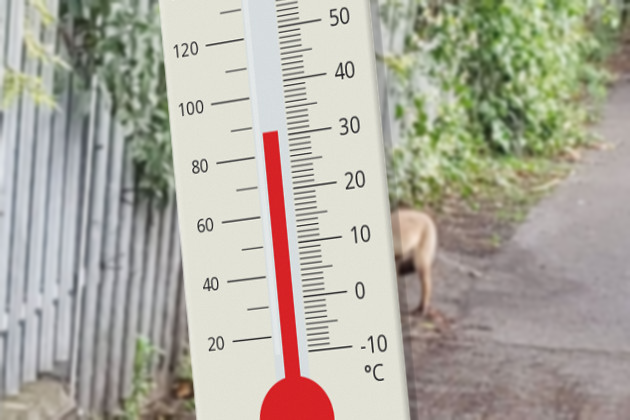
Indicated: {"value": 31, "unit": "°C"}
